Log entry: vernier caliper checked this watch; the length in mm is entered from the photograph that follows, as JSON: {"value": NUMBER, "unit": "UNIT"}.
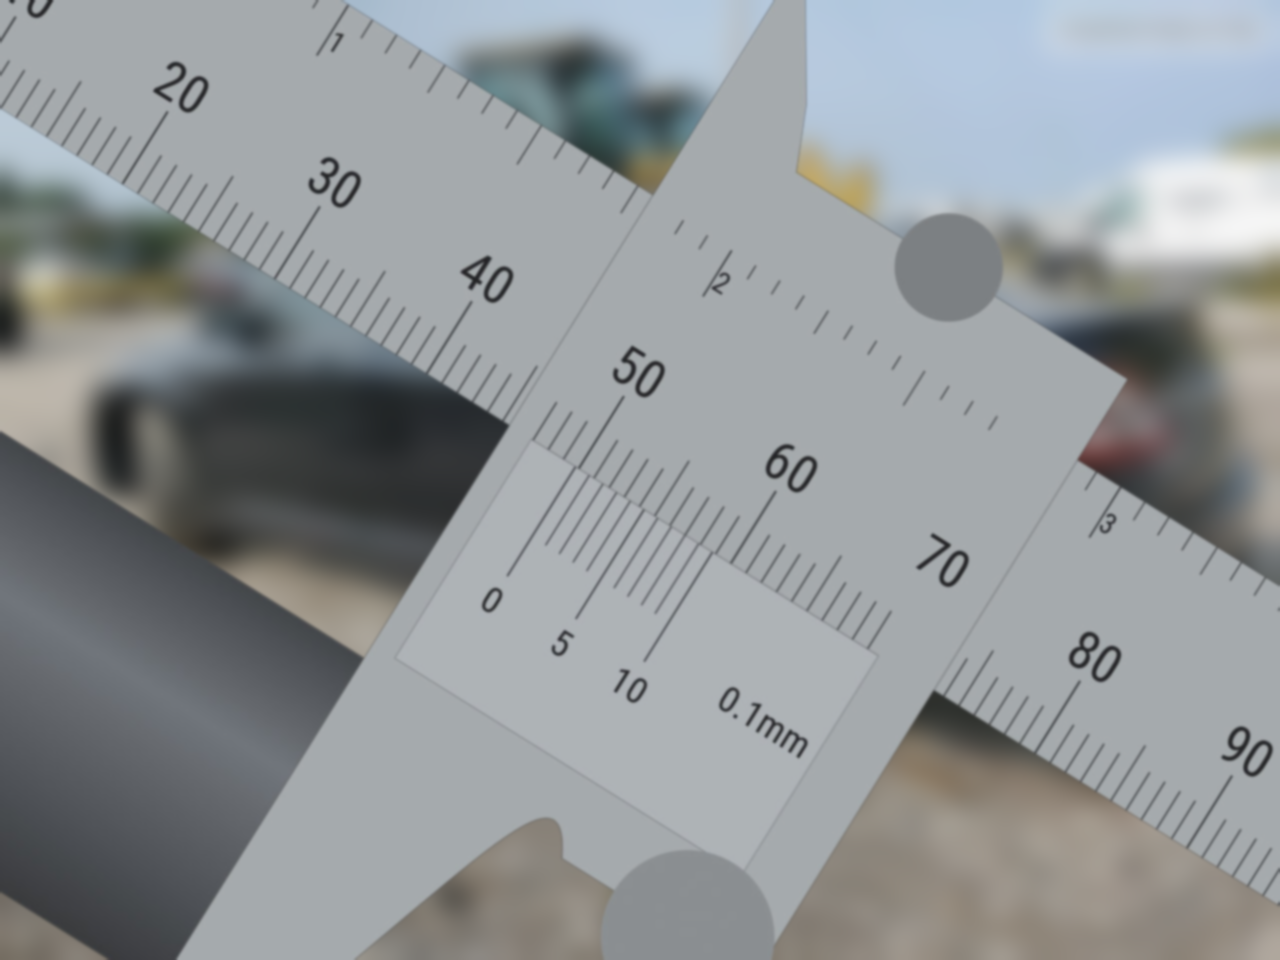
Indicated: {"value": 49.8, "unit": "mm"}
